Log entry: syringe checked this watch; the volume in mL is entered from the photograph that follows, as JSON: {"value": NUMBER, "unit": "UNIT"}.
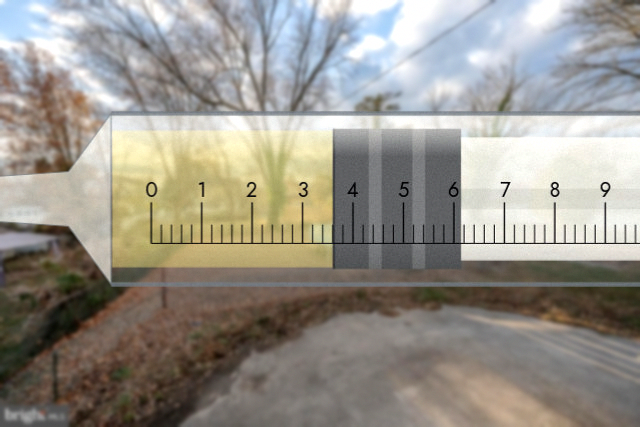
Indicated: {"value": 3.6, "unit": "mL"}
